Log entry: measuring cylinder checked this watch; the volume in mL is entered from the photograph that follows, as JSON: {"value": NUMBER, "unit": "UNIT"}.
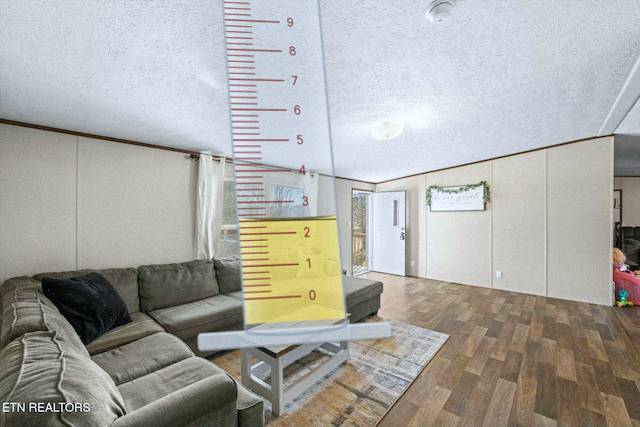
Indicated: {"value": 2.4, "unit": "mL"}
